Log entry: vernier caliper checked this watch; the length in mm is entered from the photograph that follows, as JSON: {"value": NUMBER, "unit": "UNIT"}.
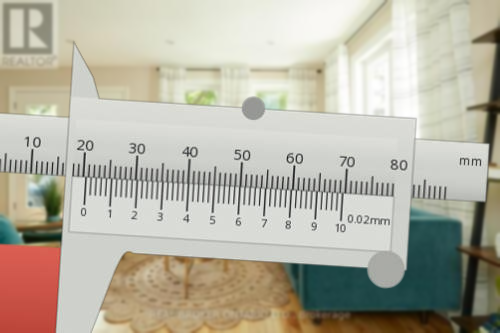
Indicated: {"value": 20.5, "unit": "mm"}
